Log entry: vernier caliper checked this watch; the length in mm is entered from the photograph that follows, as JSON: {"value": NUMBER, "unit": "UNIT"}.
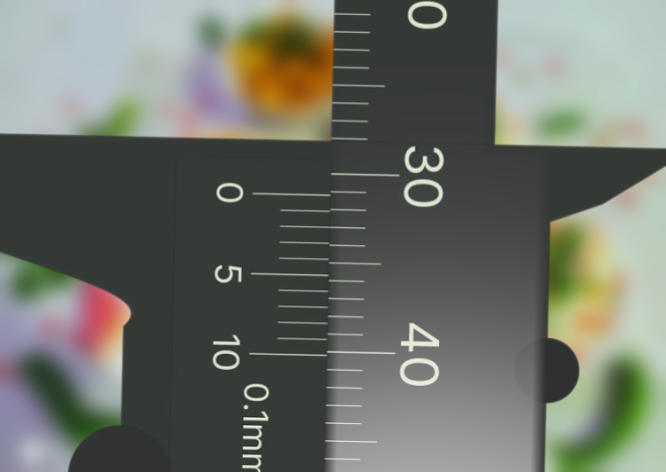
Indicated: {"value": 31.2, "unit": "mm"}
